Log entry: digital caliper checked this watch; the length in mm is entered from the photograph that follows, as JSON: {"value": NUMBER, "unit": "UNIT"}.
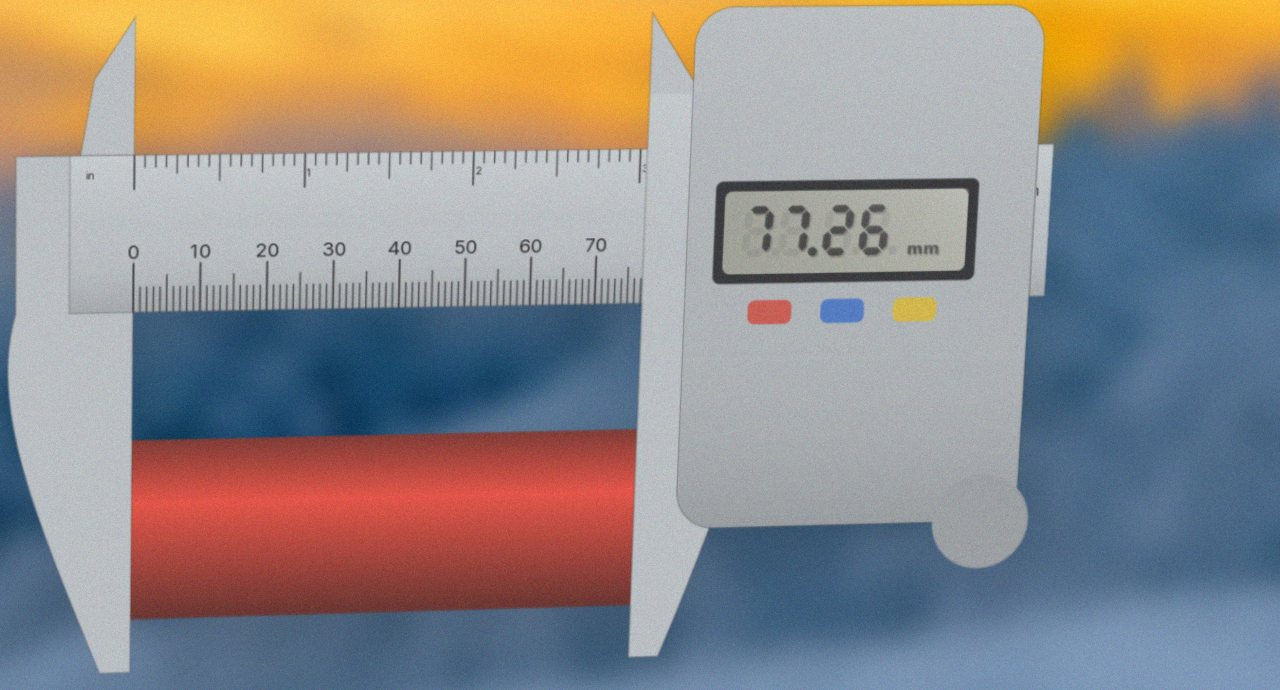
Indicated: {"value": 77.26, "unit": "mm"}
